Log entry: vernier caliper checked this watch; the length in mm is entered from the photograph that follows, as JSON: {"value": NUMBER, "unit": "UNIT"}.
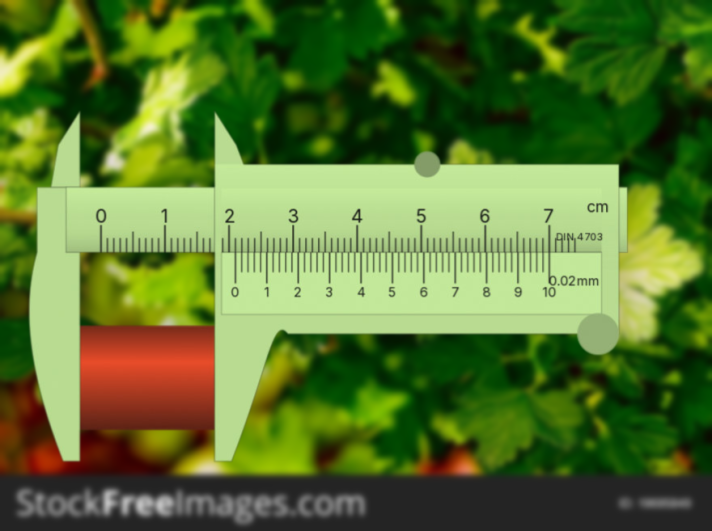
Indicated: {"value": 21.0, "unit": "mm"}
